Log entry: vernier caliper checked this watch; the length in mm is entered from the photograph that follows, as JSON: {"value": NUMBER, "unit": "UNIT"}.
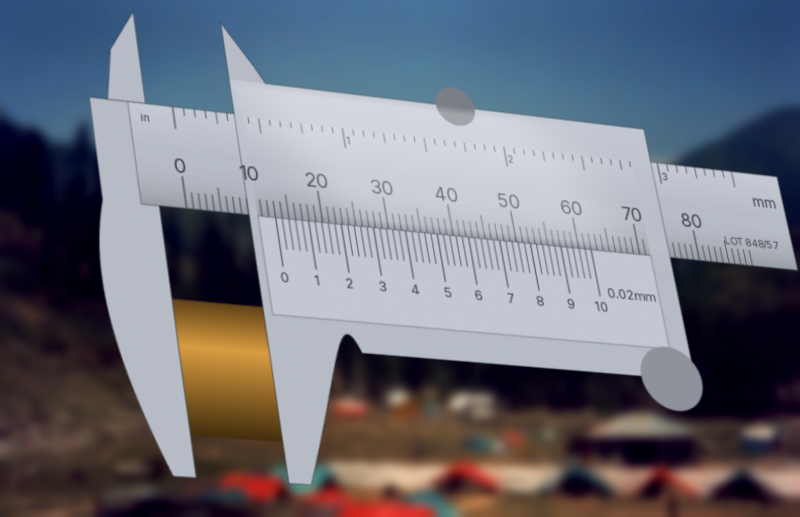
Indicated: {"value": 13.0, "unit": "mm"}
